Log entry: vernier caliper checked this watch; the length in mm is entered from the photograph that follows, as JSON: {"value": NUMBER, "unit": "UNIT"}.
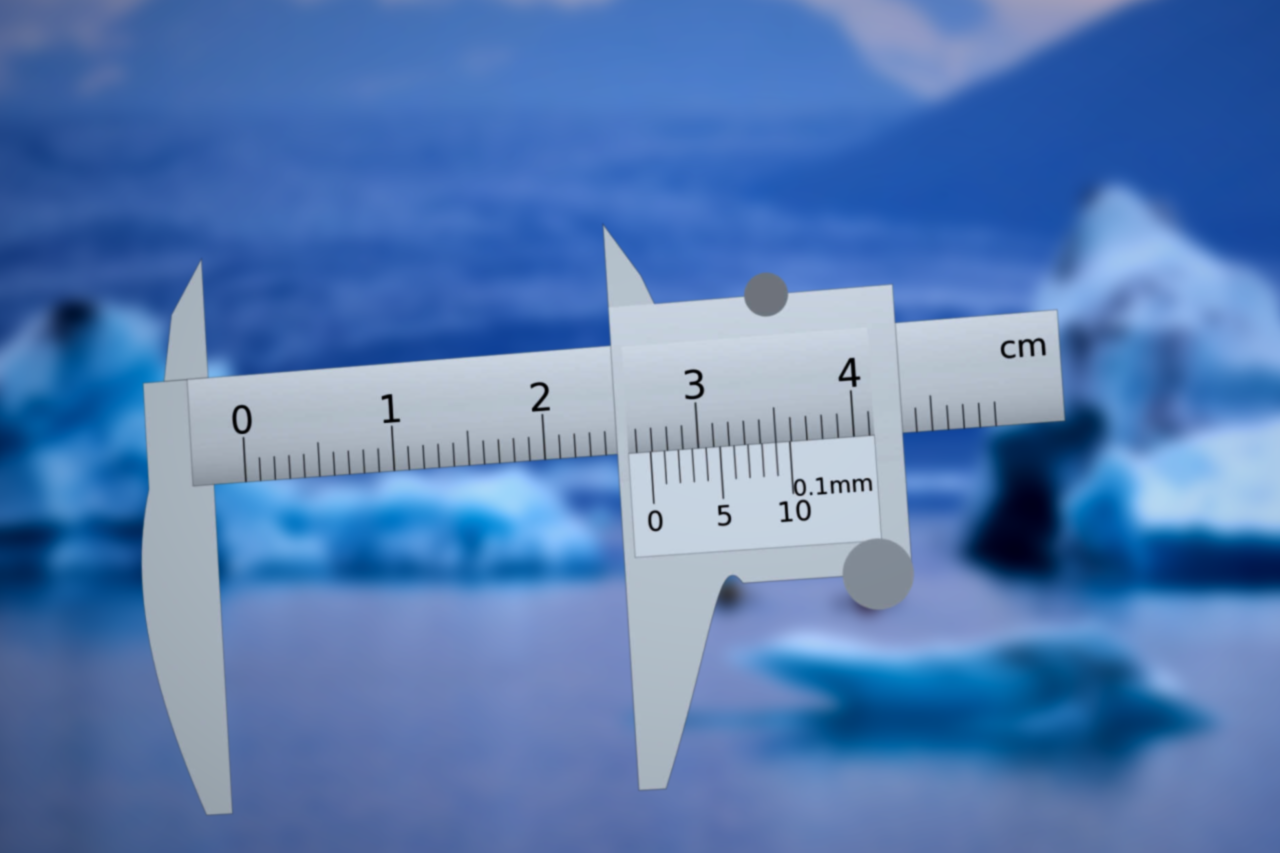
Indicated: {"value": 26.9, "unit": "mm"}
